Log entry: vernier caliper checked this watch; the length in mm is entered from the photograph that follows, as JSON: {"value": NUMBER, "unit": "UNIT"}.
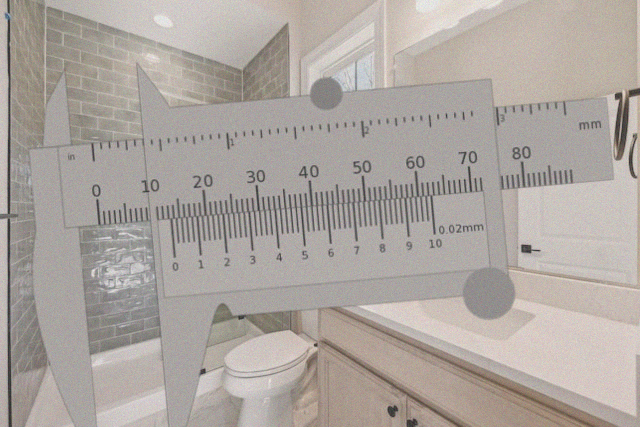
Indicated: {"value": 13.5, "unit": "mm"}
